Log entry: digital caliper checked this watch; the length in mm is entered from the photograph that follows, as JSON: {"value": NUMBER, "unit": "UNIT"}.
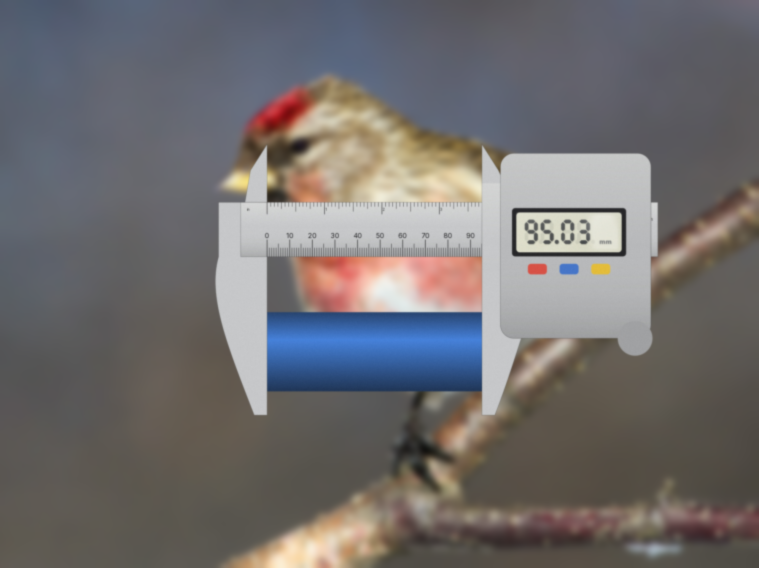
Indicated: {"value": 95.03, "unit": "mm"}
